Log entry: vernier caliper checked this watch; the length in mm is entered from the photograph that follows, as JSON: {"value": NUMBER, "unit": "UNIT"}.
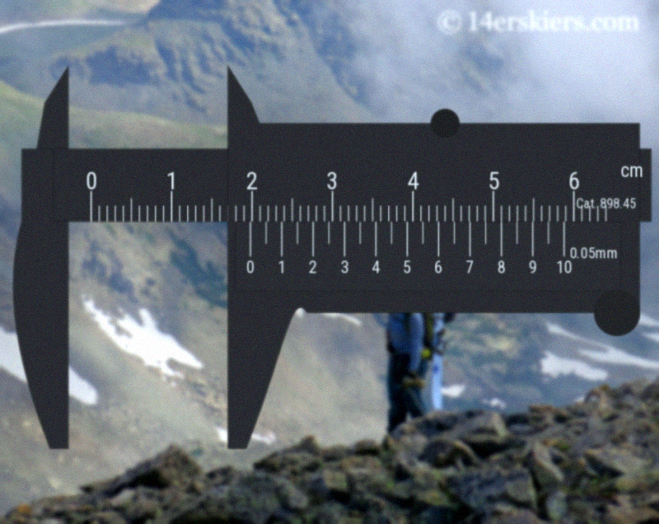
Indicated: {"value": 19.8, "unit": "mm"}
